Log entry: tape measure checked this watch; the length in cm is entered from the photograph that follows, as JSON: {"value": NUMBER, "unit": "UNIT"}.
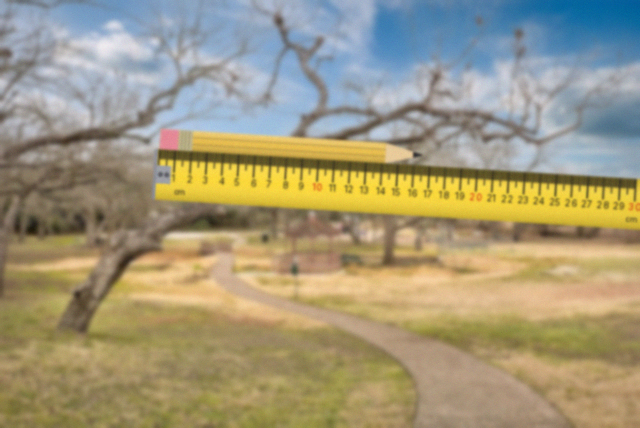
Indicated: {"value": 16.5, "unit": "cm"}
